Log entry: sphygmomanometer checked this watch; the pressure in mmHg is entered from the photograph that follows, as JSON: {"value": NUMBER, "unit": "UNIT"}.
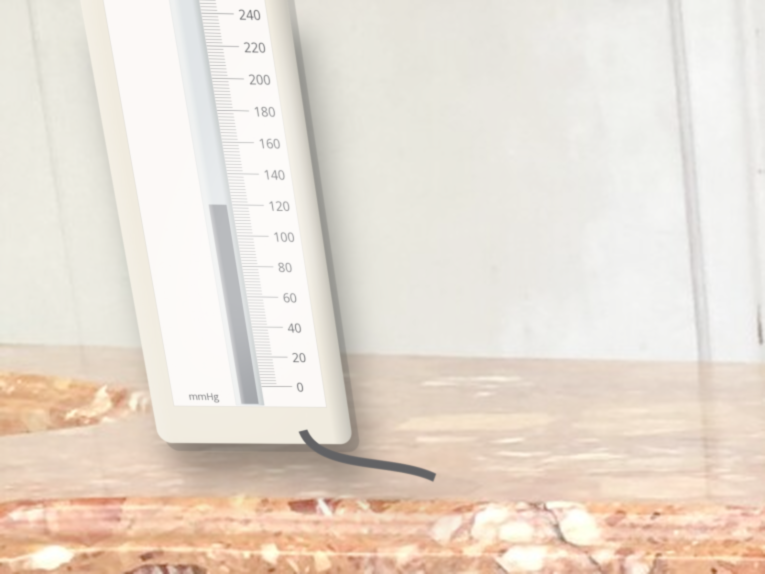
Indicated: {"value": 120, "unit": "mmHg"}
